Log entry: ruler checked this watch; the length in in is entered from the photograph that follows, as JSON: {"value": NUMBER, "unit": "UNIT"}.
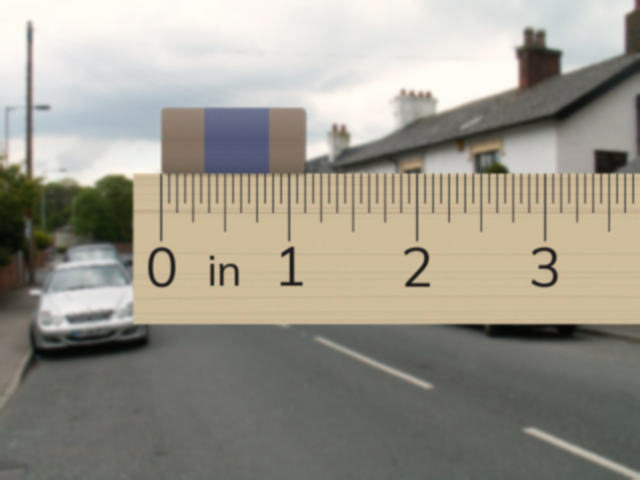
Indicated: {"value": 1.125, "unit": "in"}
